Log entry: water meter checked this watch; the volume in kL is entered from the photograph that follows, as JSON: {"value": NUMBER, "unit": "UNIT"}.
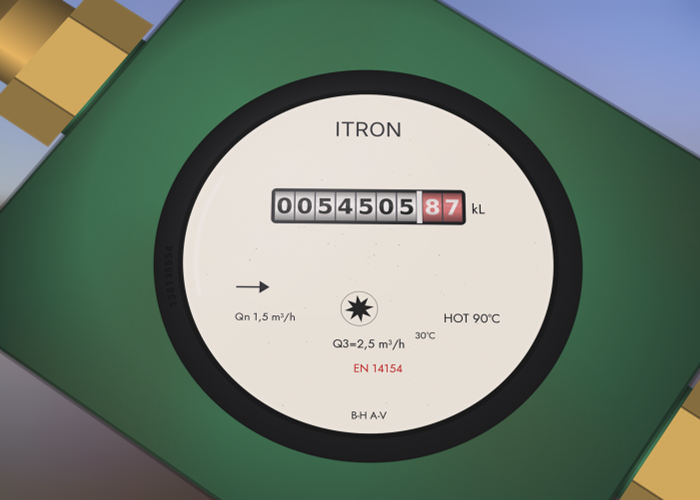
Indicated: {"value": 54505.87, "unit": "kL"}
